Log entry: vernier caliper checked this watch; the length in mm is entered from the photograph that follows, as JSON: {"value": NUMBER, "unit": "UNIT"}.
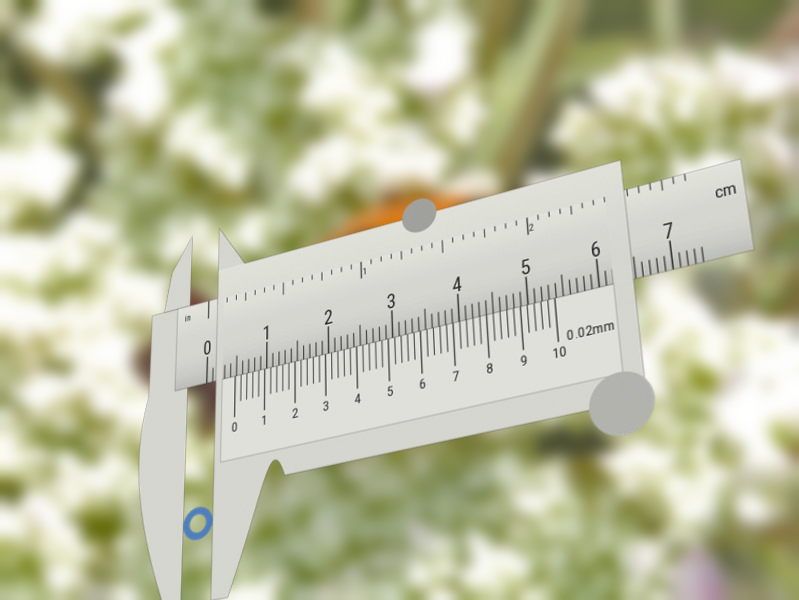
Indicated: {"value": 4.8, "unit": "mm"}
